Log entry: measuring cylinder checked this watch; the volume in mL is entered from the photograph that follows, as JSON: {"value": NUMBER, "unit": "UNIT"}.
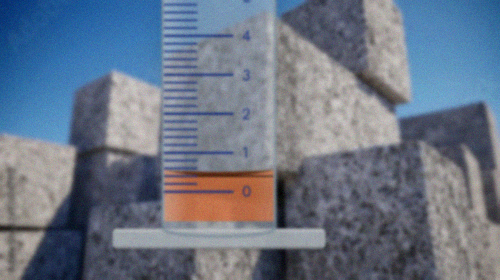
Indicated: {"value": 0.4, "unit": "mL"}
